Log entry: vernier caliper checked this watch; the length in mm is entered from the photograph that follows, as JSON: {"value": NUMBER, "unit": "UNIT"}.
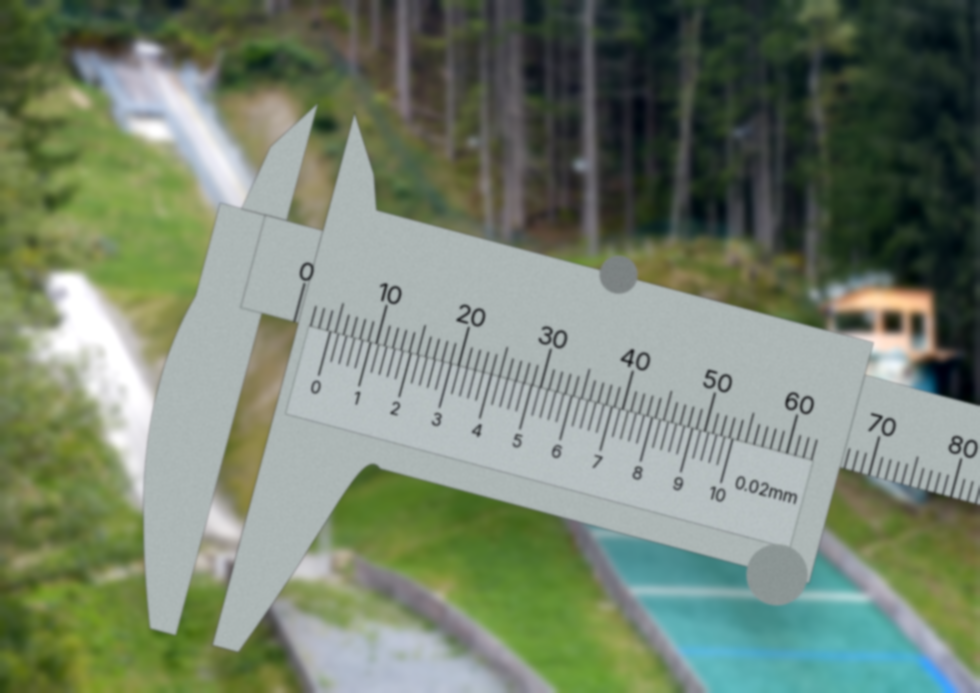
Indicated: {"value": 4.4, "unit": "mm"}
